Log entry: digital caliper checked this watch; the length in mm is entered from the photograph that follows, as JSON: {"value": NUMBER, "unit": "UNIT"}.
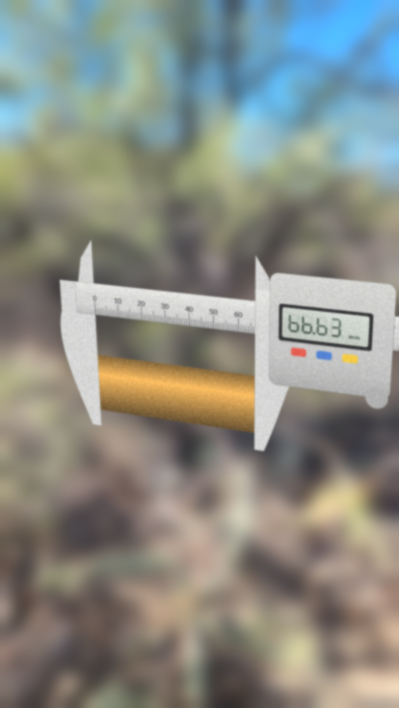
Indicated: {"value": 66.63, "unit": "mm"}
